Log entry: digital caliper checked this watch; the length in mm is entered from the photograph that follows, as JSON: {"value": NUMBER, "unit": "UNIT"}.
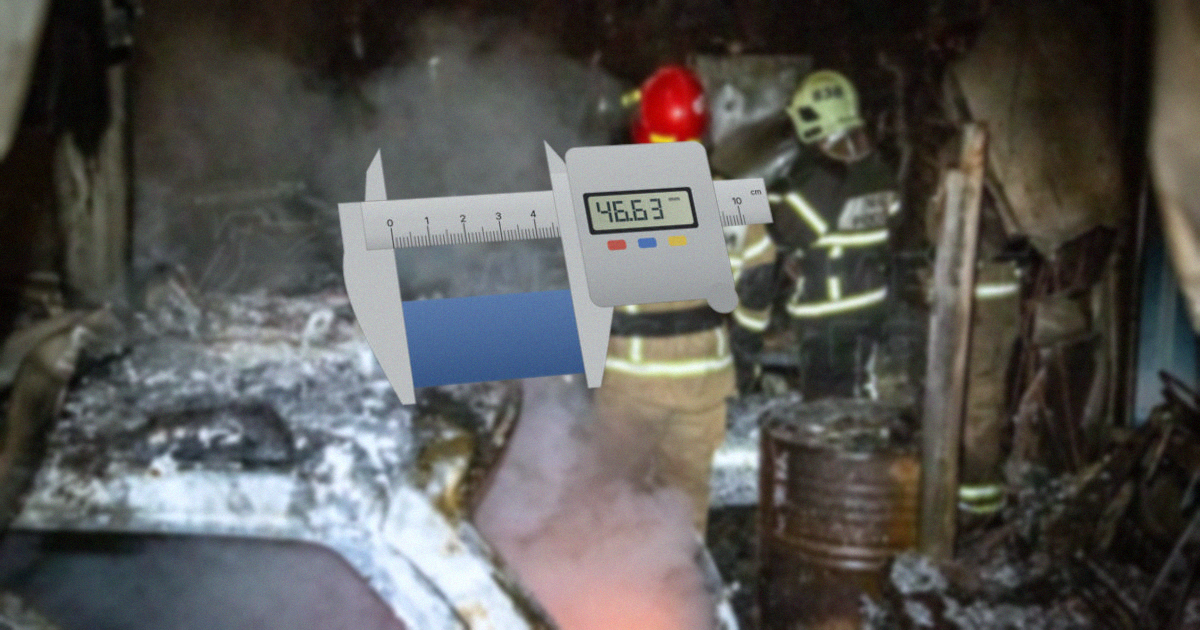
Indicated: {"value": 46.63, "unit": "mm"}
